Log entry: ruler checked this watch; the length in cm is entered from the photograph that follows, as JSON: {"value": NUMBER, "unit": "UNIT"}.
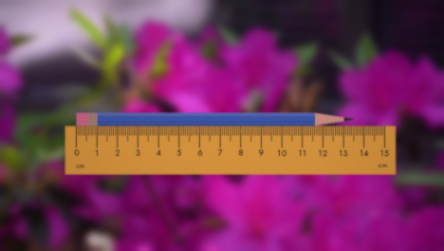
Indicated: {"value": 13.5, "unit": "cm"}
